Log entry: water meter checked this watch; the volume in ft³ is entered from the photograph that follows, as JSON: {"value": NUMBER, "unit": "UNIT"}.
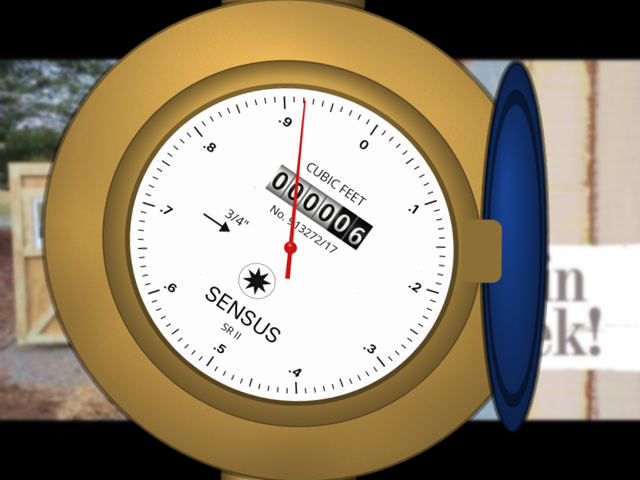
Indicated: {"value": 5.92, "unit": "ft³"}
